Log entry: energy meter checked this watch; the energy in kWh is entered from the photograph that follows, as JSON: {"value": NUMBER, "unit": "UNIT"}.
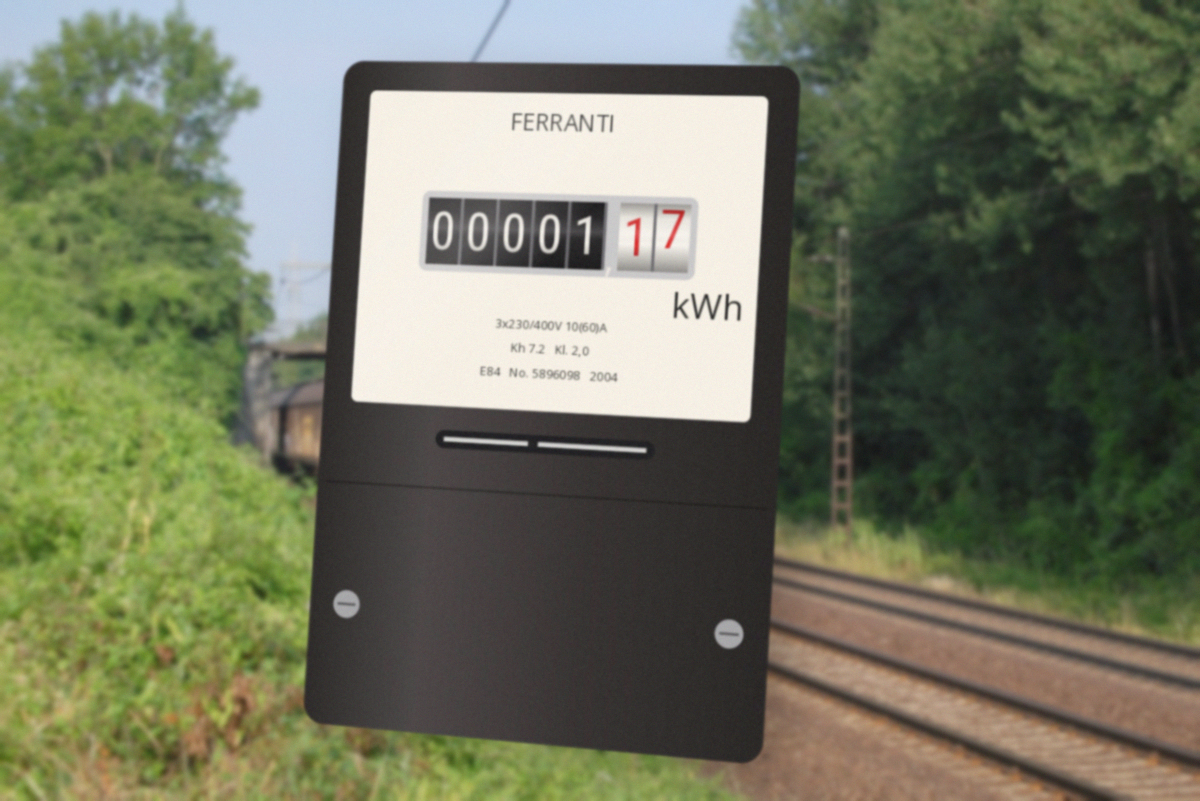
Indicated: {"value": 1.17, "unit": "kWh"}
